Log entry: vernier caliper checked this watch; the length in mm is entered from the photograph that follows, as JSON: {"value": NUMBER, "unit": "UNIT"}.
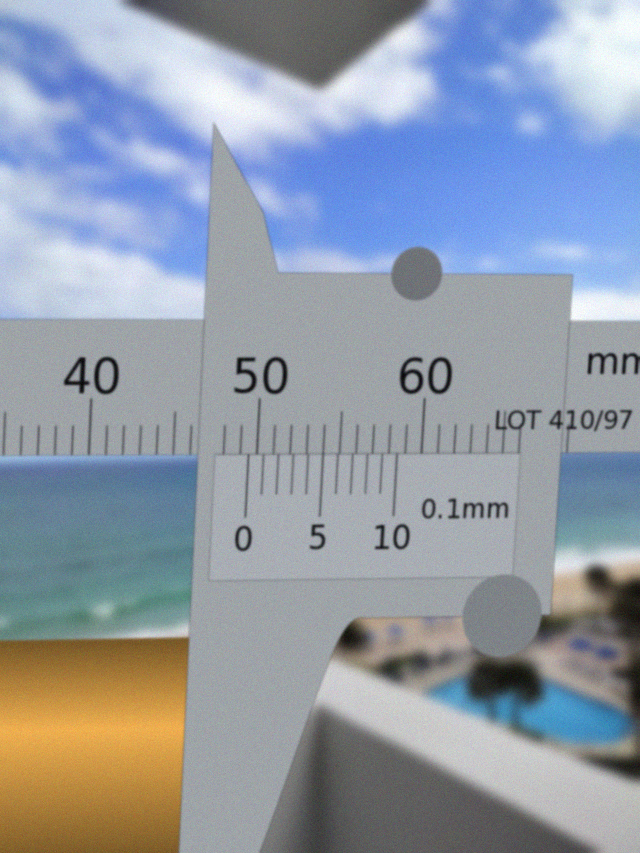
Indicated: {"value": 49.5, "unit": "mm"}
